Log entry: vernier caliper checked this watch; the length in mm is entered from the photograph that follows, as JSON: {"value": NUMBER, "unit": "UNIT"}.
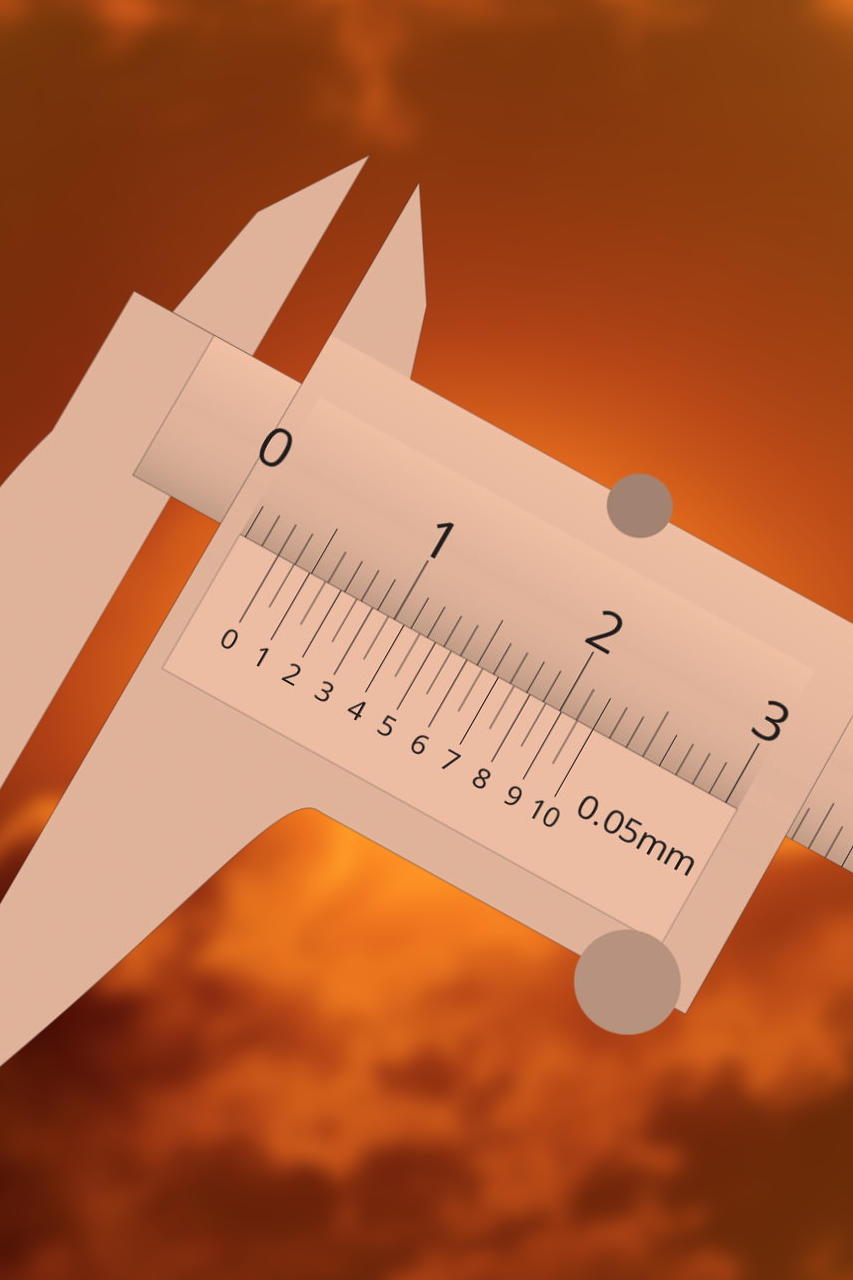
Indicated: {"value": 3.0, "unit": "mm"}
